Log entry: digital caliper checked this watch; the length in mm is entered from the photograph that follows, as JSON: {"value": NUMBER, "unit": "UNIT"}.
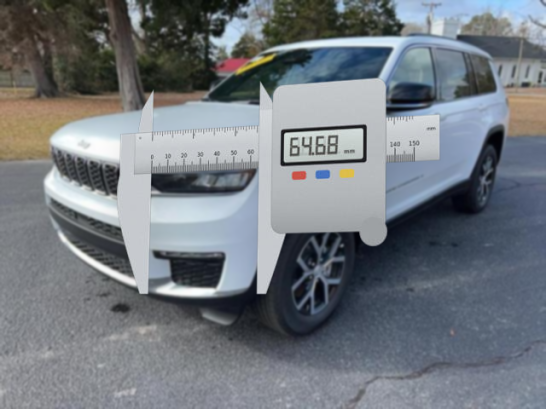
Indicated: {"value": 64.68, "unit": "mm"}
